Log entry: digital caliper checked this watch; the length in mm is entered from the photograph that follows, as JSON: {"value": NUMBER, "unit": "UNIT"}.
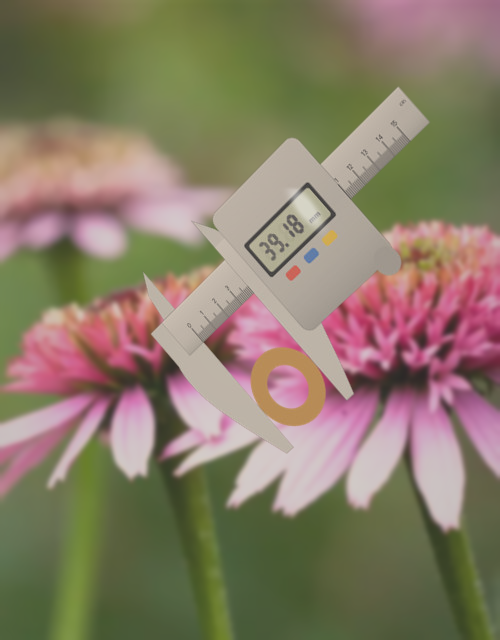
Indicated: {"value": 39.18, "unit": "mm"}
